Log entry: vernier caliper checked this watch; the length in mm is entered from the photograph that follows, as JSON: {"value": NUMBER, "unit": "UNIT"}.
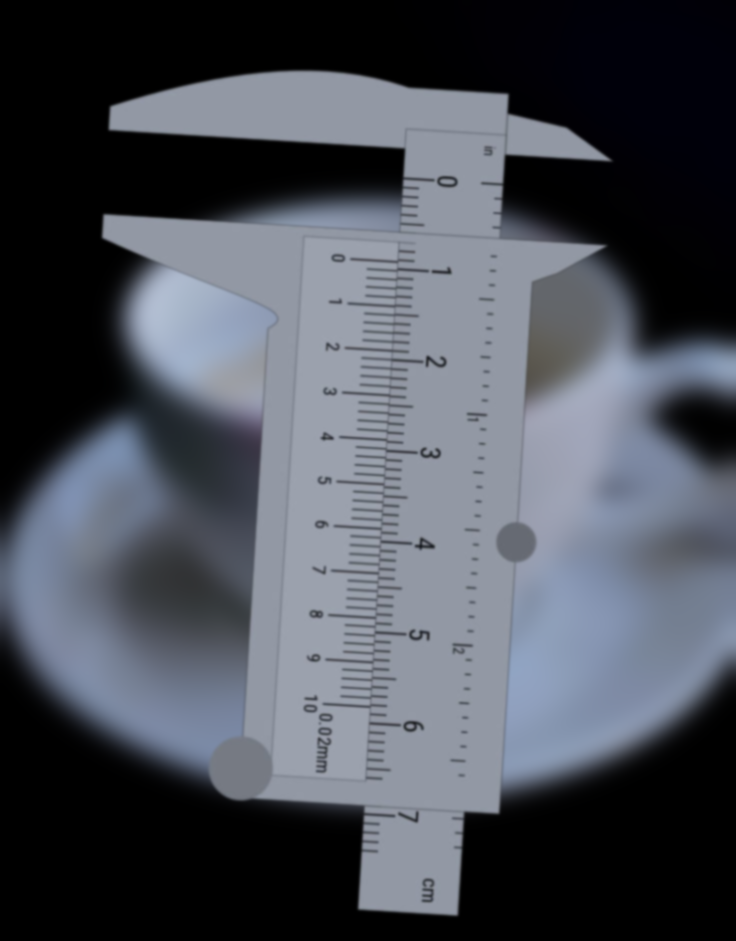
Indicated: {"value": 9.2, "unit": "mm"}
